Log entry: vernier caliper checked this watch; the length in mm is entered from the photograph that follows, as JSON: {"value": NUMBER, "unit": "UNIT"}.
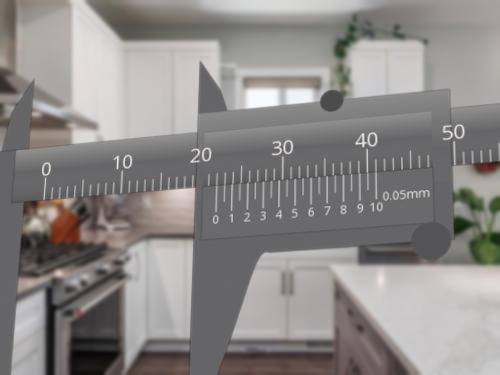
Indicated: {"value": 22.0, "unit": "mm"}
